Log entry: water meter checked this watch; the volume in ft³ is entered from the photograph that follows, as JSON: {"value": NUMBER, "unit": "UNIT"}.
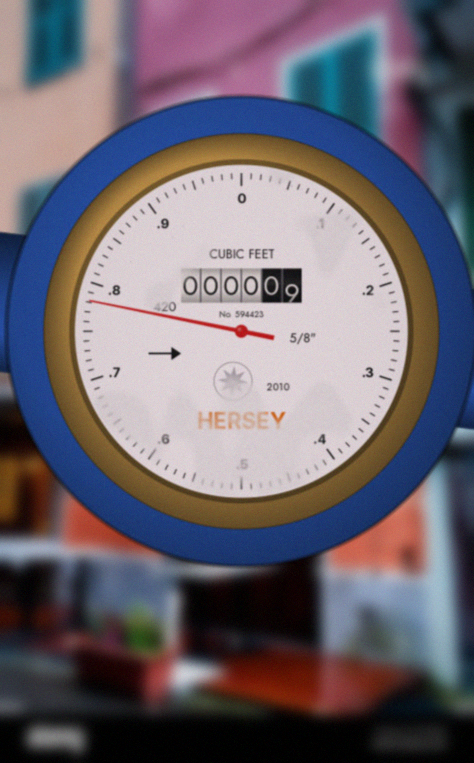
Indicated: {"value": 8.78, "unit": "ft³"}
